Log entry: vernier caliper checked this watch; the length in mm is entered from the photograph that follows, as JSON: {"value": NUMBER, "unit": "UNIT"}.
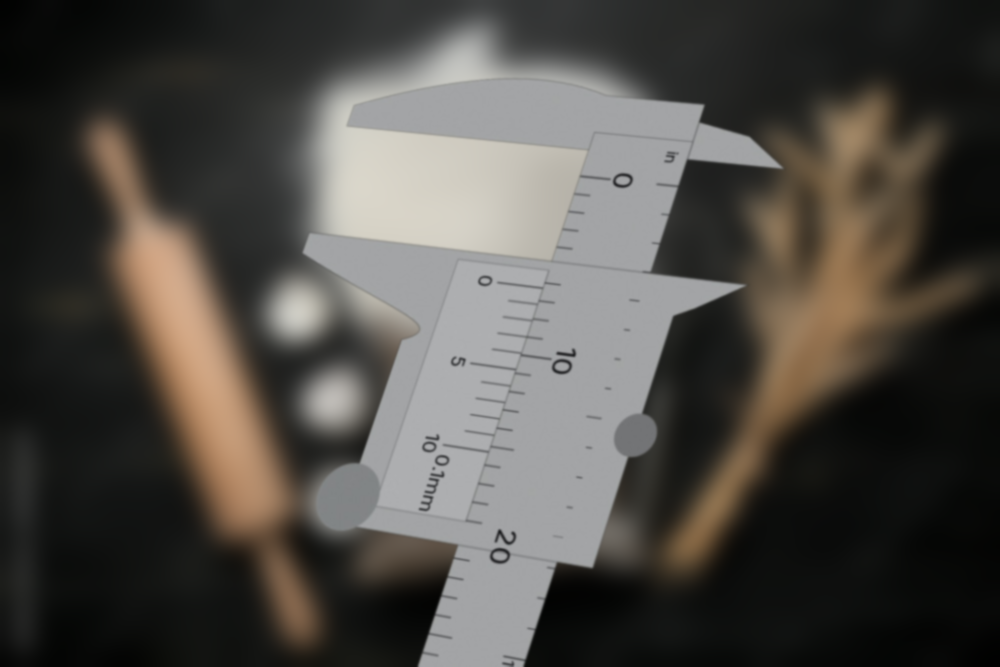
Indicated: {"value": 6.3, "unit": "mm"}
